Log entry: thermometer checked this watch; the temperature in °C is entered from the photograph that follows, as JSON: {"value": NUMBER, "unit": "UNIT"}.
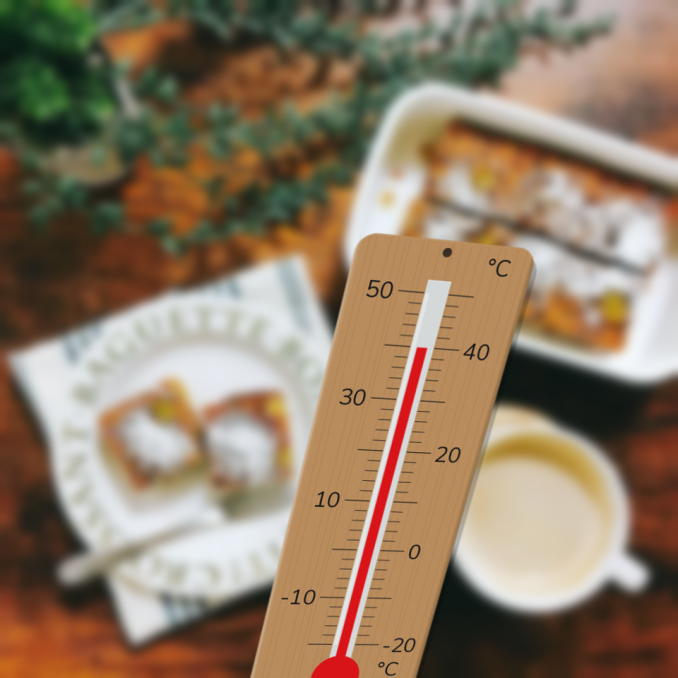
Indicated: {"value": 40, "unit": "°C"}
